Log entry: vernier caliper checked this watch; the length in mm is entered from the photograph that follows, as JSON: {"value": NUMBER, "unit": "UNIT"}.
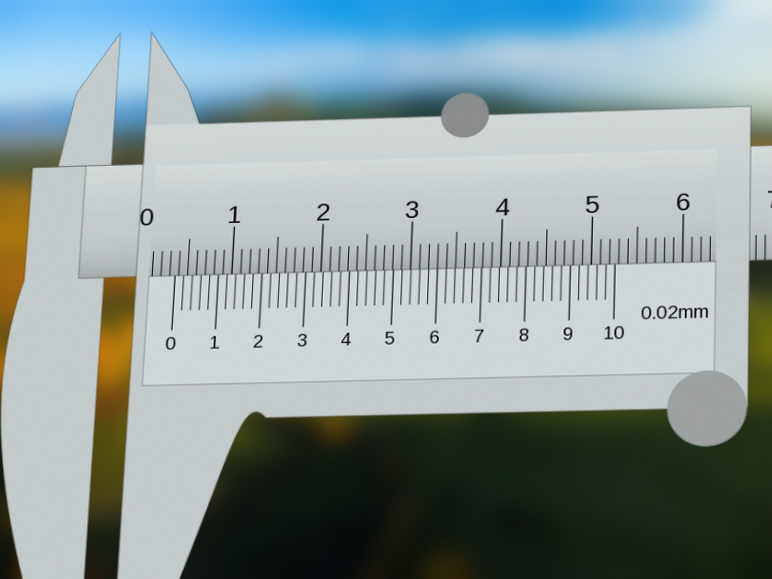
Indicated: {"value": 3.6, "unit": "mm"}
